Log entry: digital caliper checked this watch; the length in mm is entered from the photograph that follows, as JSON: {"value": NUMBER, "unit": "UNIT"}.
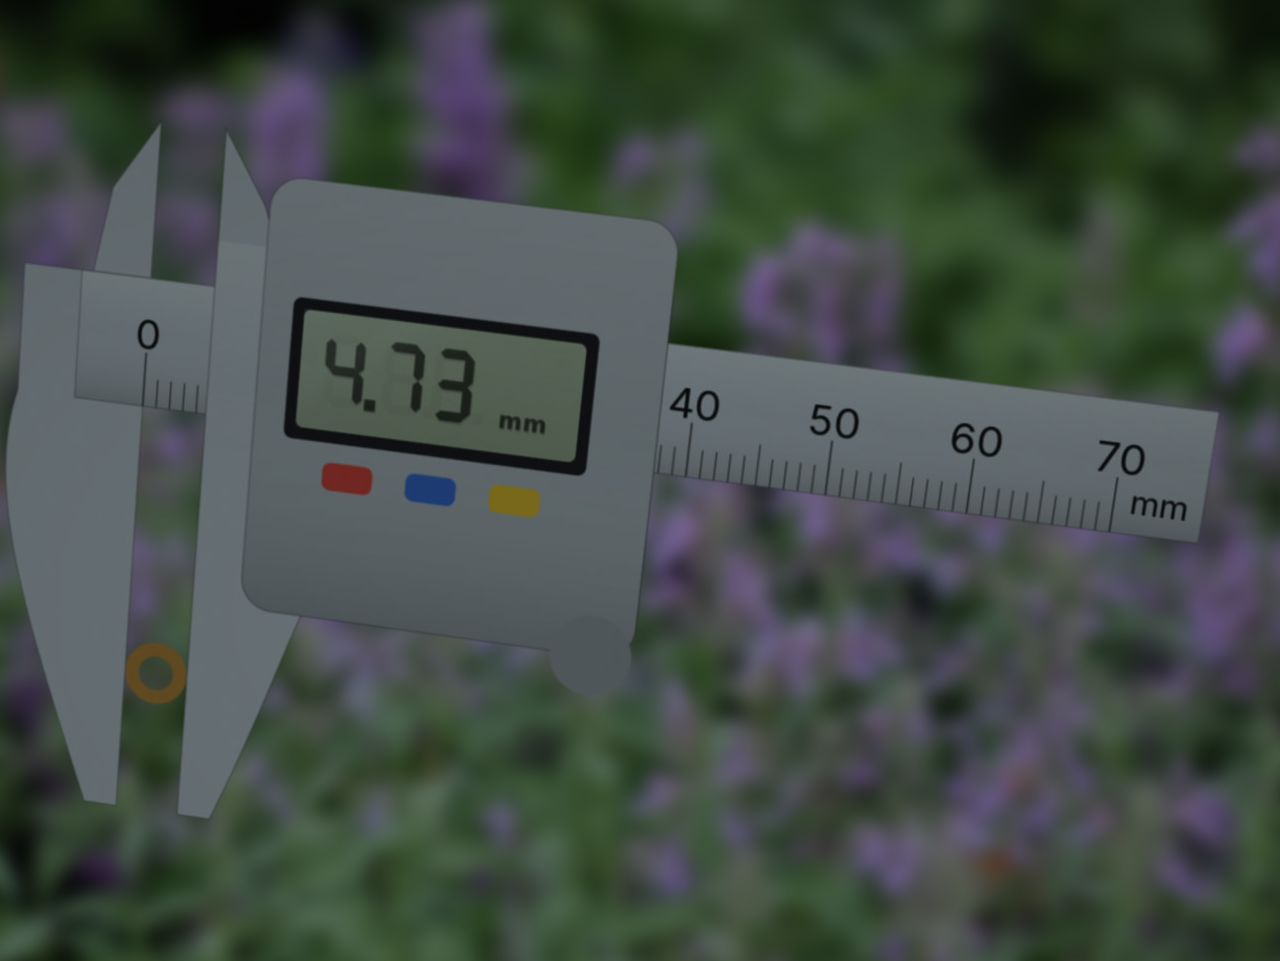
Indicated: {"value": 4.73, "unit": "mm"}
